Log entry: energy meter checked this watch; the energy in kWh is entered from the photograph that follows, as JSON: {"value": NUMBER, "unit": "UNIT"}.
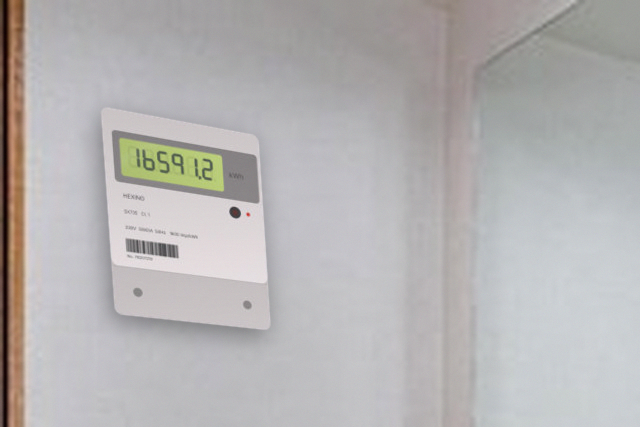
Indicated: {"value": 16591.2, "unit": "kWh"}
